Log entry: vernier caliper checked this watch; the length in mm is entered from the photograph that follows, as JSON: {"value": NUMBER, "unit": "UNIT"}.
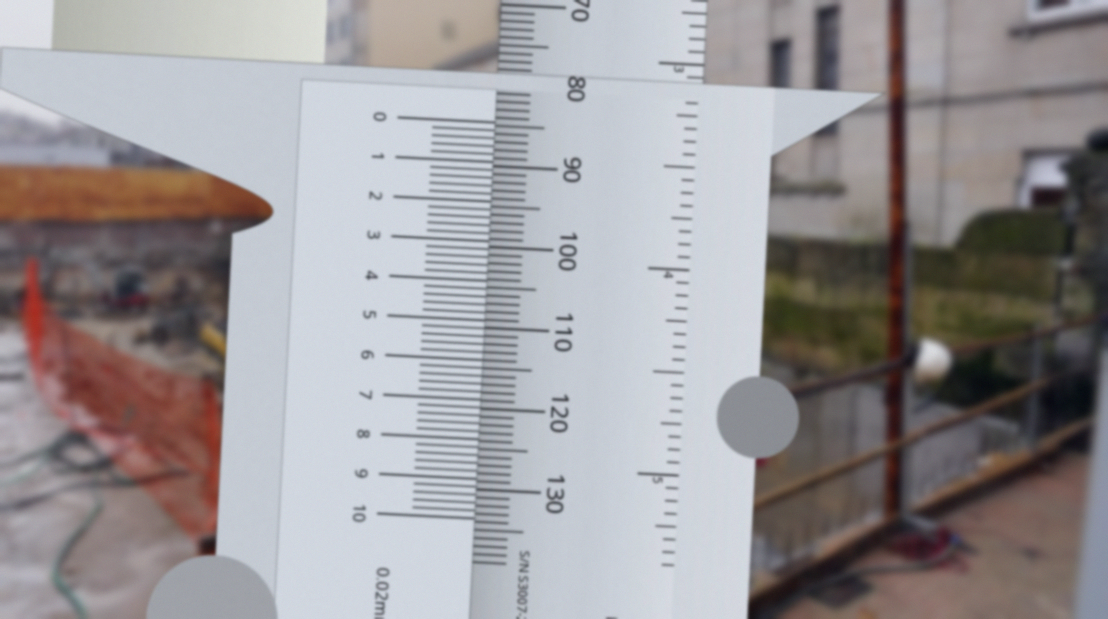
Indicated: {"value": 84.6, "unit": "mm"}
